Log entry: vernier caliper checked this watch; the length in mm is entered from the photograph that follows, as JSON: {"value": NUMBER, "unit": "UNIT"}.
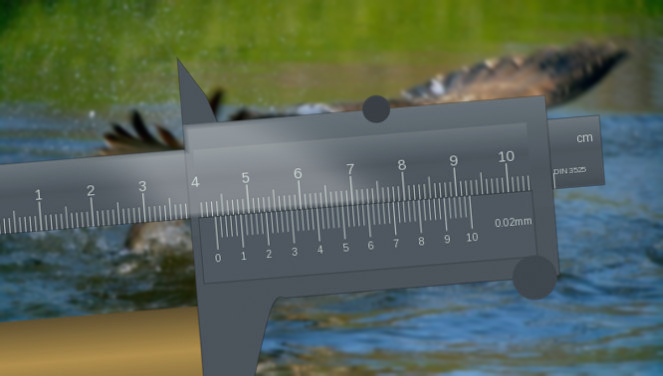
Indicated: {"value": 43.5, "unit": "mm"}
